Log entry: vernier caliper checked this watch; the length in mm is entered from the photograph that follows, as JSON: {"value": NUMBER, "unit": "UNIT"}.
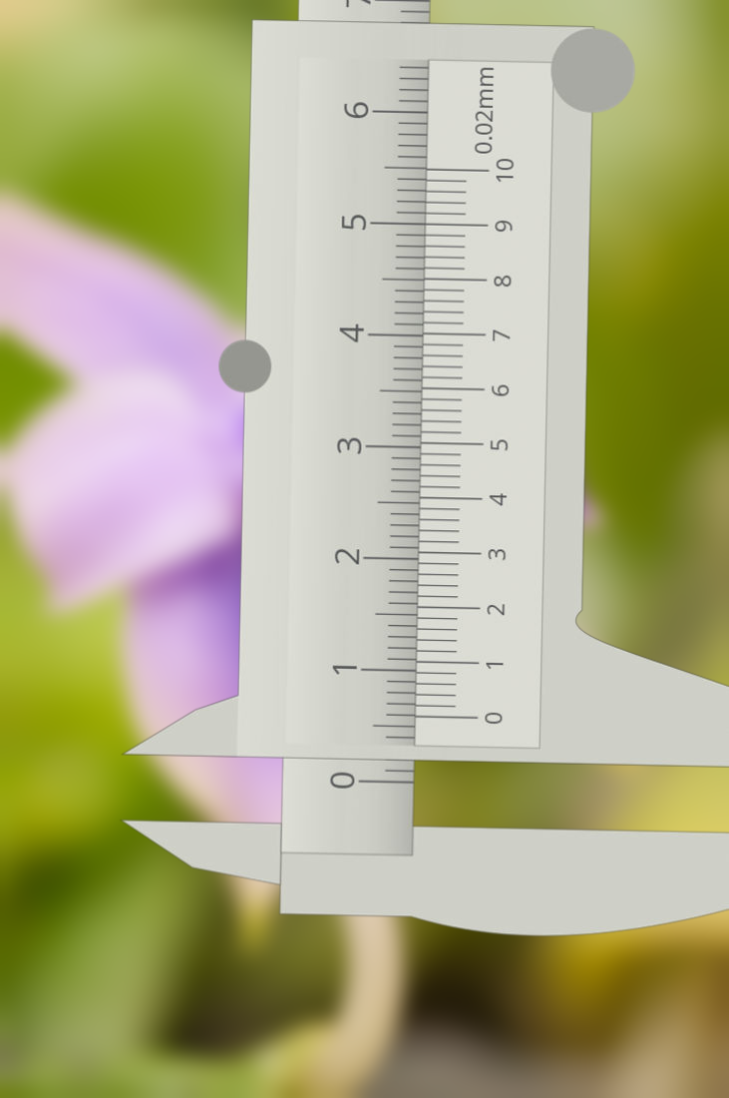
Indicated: {"value": 5.9, "unit": "mm"}
